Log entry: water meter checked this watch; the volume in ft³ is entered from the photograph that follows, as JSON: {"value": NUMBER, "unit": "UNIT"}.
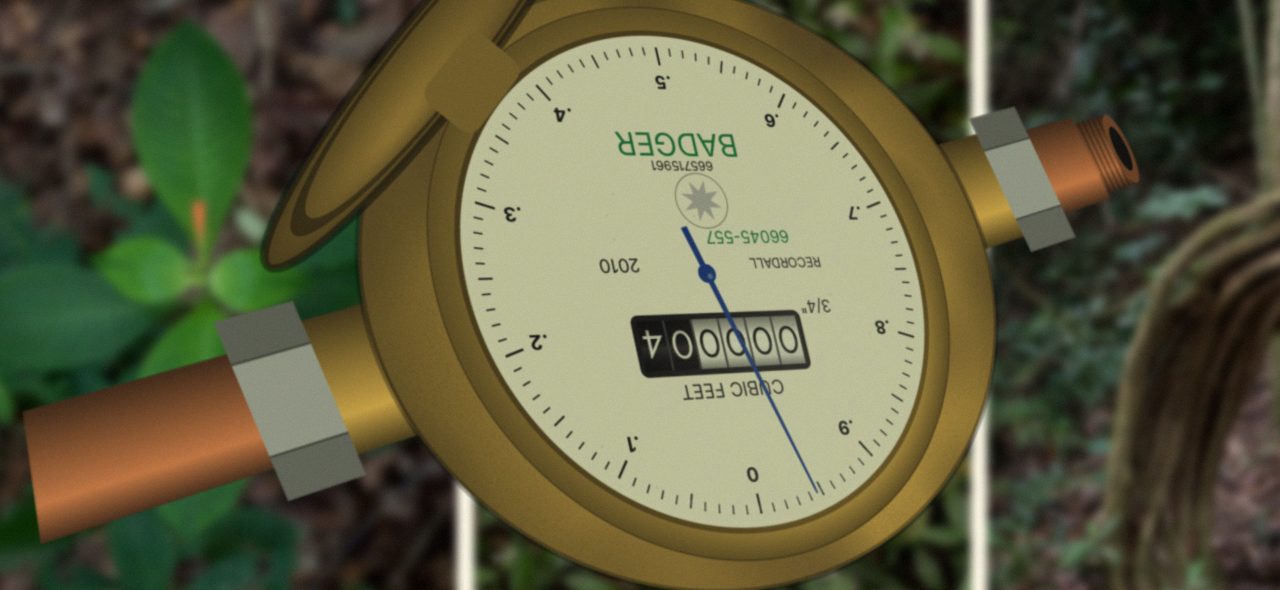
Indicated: {"value": 3.95, "unit": "ft³"}
